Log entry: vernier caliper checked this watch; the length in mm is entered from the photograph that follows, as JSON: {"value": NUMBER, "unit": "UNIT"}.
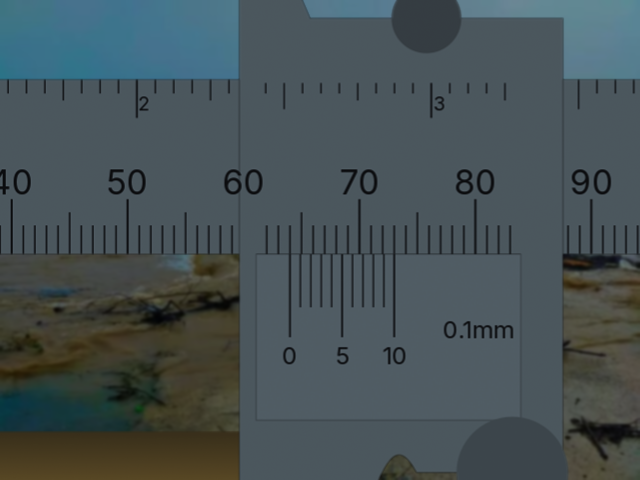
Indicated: {"value": 64.0, "unit": "mm"}
